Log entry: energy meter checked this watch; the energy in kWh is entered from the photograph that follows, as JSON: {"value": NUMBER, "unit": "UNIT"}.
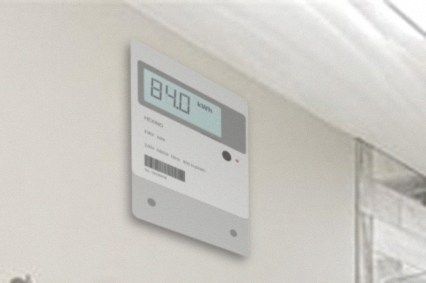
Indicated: {"value": 84.0, "unit": "kWh"}
